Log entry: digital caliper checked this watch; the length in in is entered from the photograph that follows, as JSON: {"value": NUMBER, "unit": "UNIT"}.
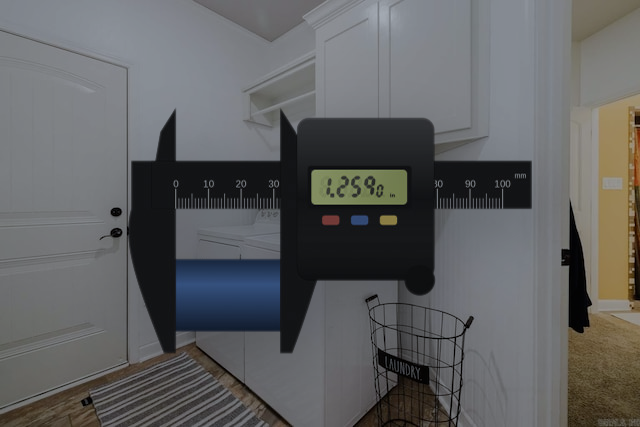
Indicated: {"value": 1.2590, "unit": "in"}
